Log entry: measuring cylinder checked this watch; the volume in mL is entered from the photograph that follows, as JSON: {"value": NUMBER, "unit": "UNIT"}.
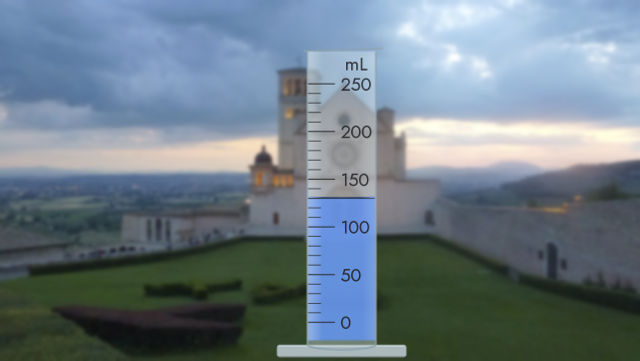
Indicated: {"value": 130, "unit": "mL"}
